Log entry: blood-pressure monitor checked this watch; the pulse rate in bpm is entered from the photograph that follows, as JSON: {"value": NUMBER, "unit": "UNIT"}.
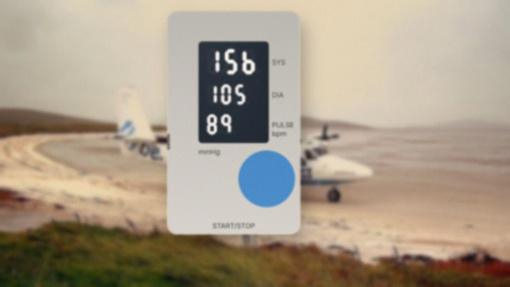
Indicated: {"value": 89, "unit": "bpm"}
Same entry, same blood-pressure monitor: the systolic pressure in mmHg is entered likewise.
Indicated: {"value": 156, "unit": "mmHg"}
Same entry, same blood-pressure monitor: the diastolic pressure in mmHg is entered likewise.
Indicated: {"value": 105, "unit": "mmHg"}
